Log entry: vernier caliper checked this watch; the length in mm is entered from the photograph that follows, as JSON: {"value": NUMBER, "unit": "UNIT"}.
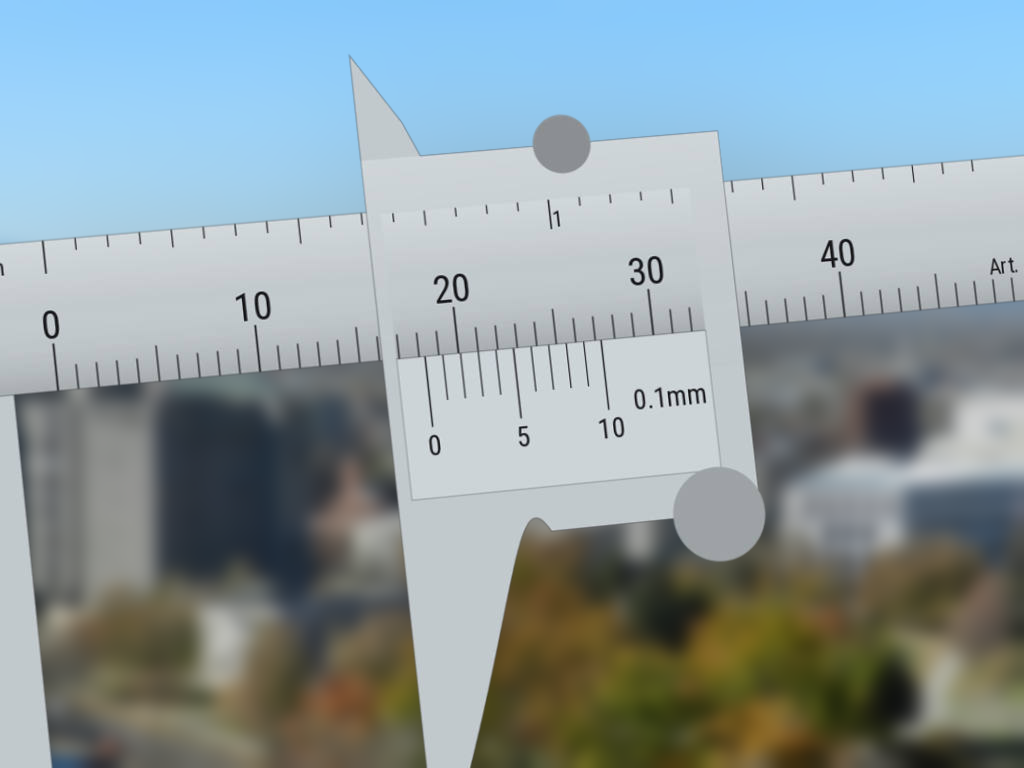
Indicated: {"value": 18.3, "unit": "mm"}
